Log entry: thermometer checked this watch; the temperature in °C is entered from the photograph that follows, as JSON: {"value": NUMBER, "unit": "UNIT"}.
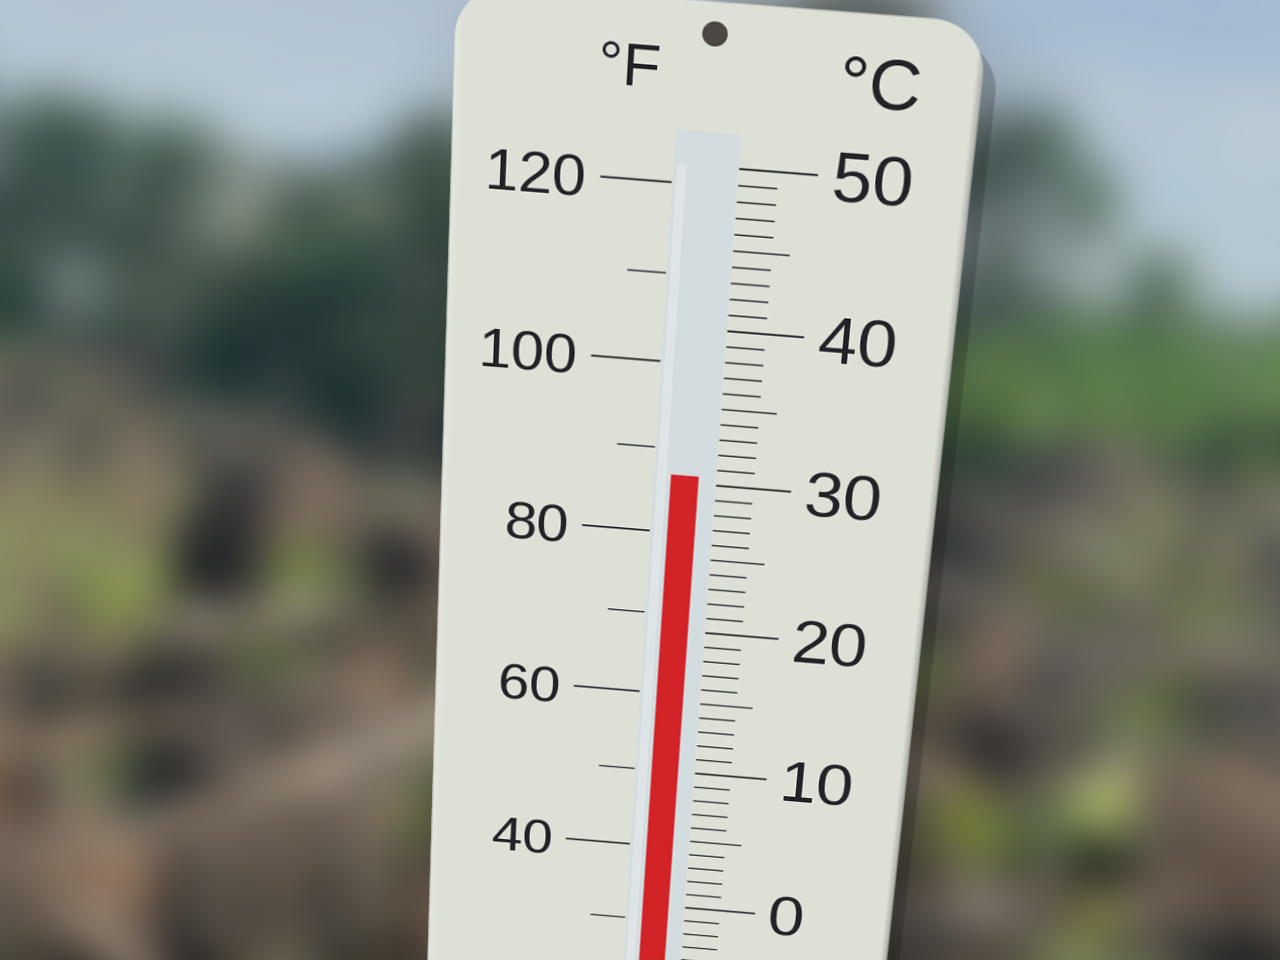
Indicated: {"value": 30.5, "unit": "°C"}
